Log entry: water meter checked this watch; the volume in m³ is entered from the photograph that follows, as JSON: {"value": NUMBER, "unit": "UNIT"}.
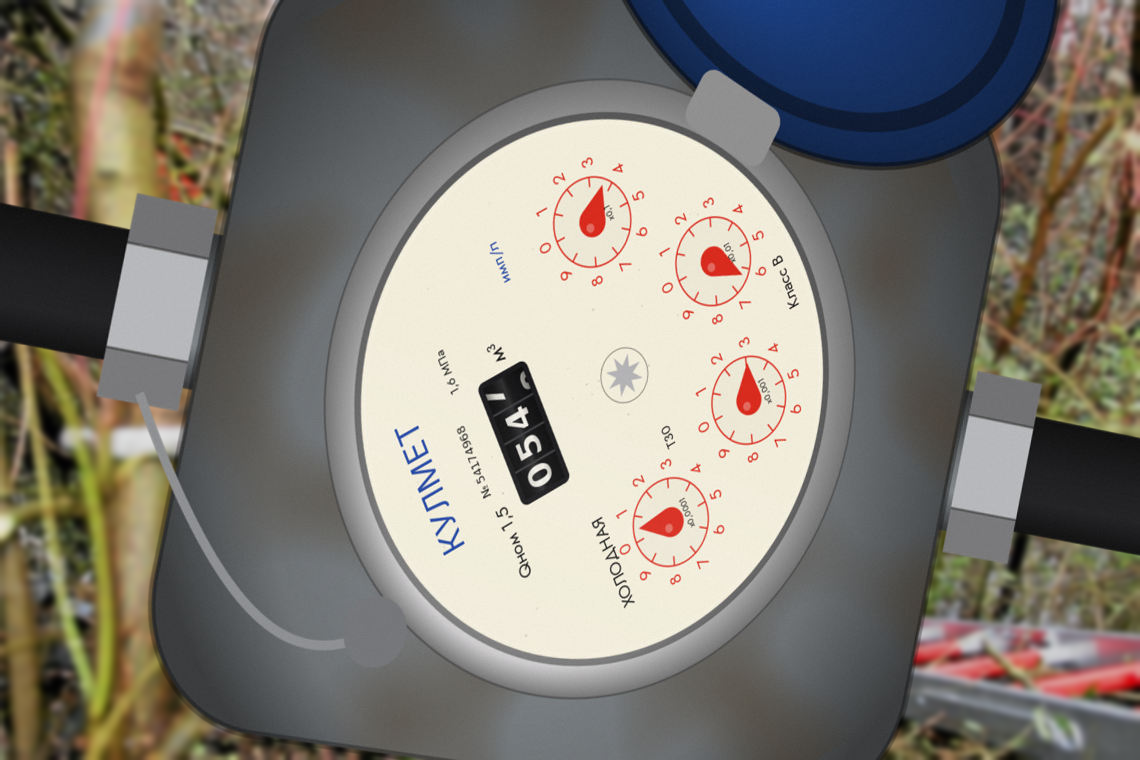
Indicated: {"value": 547.3630, "unit": "m³"}
